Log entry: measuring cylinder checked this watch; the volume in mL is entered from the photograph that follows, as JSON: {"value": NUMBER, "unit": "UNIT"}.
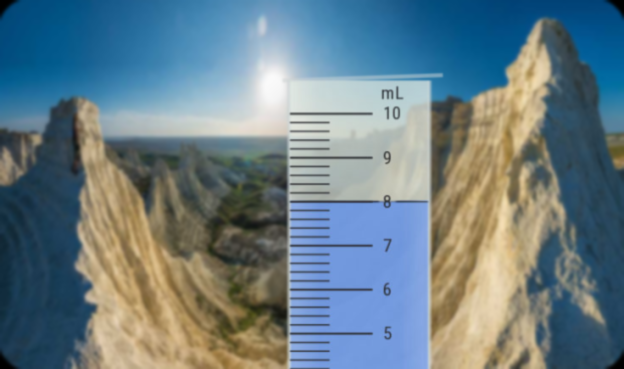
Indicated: {"value": 8, "unit": "mL"}
